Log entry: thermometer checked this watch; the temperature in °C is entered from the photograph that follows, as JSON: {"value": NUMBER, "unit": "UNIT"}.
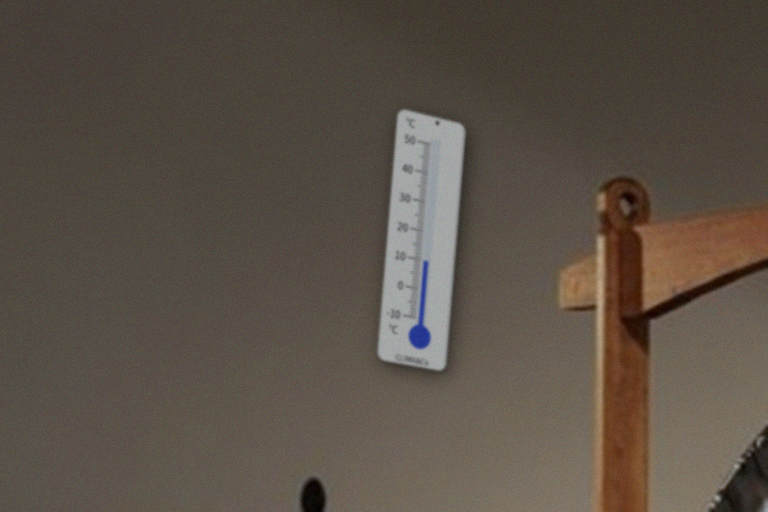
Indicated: {"value": 10, "unit": "°C"}
